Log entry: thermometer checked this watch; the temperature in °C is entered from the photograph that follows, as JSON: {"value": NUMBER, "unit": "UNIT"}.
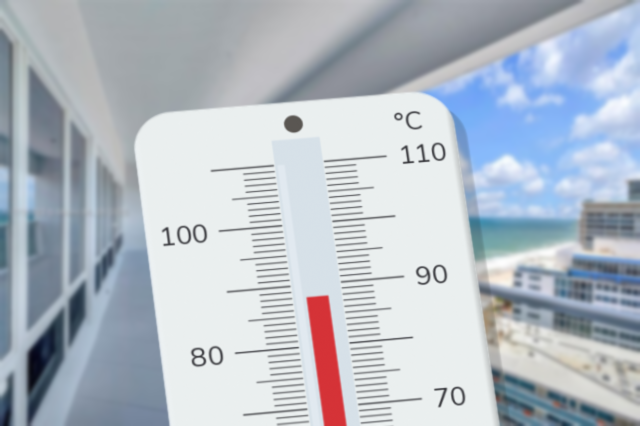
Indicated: {"value": 88, "unit": "°C"}
